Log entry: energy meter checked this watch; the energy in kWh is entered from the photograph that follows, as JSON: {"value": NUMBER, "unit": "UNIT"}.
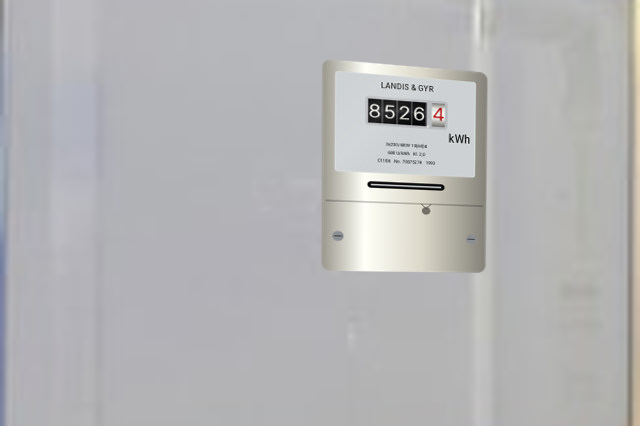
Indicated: {"value": 8526.4, "unit": "kWh"}
